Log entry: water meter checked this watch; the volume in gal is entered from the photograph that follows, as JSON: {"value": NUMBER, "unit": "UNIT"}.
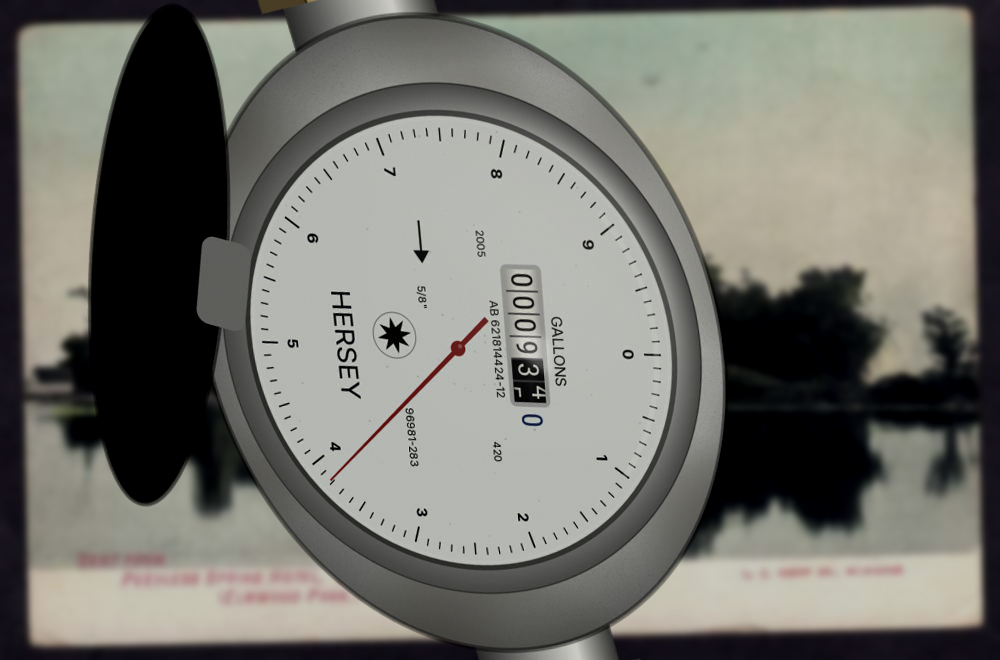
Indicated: {"value": 9343.8, "unit": "gal"}
